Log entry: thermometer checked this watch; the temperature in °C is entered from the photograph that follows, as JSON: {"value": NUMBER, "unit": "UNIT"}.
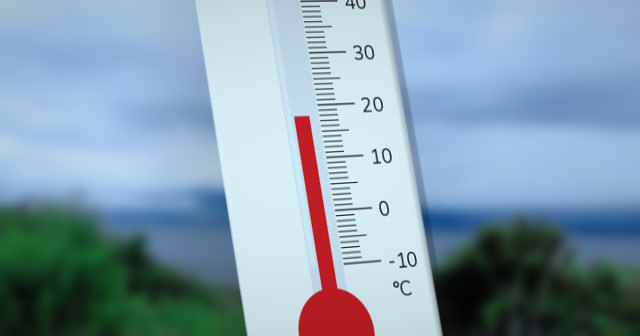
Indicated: {"value": 18, "unit": "°C"}
